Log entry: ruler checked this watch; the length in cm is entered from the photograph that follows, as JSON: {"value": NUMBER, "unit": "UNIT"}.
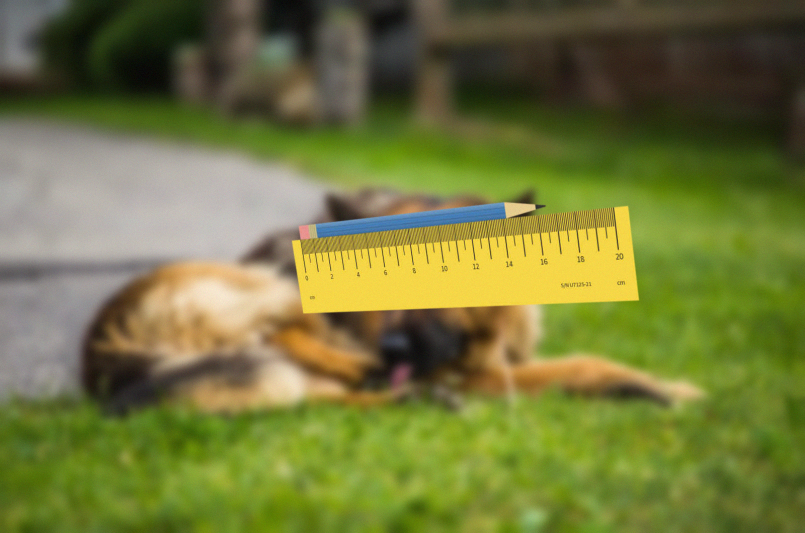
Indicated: {"value": 16.5, "unit": "cm"}
